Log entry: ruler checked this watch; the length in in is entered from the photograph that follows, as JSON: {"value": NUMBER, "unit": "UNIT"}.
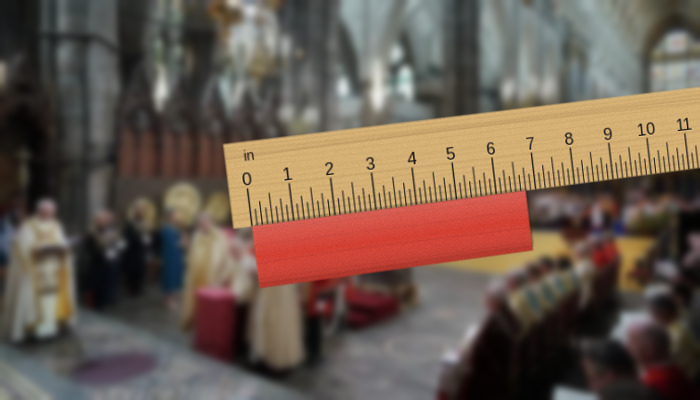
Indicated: {"value": 6.75, "unit": "in"}
